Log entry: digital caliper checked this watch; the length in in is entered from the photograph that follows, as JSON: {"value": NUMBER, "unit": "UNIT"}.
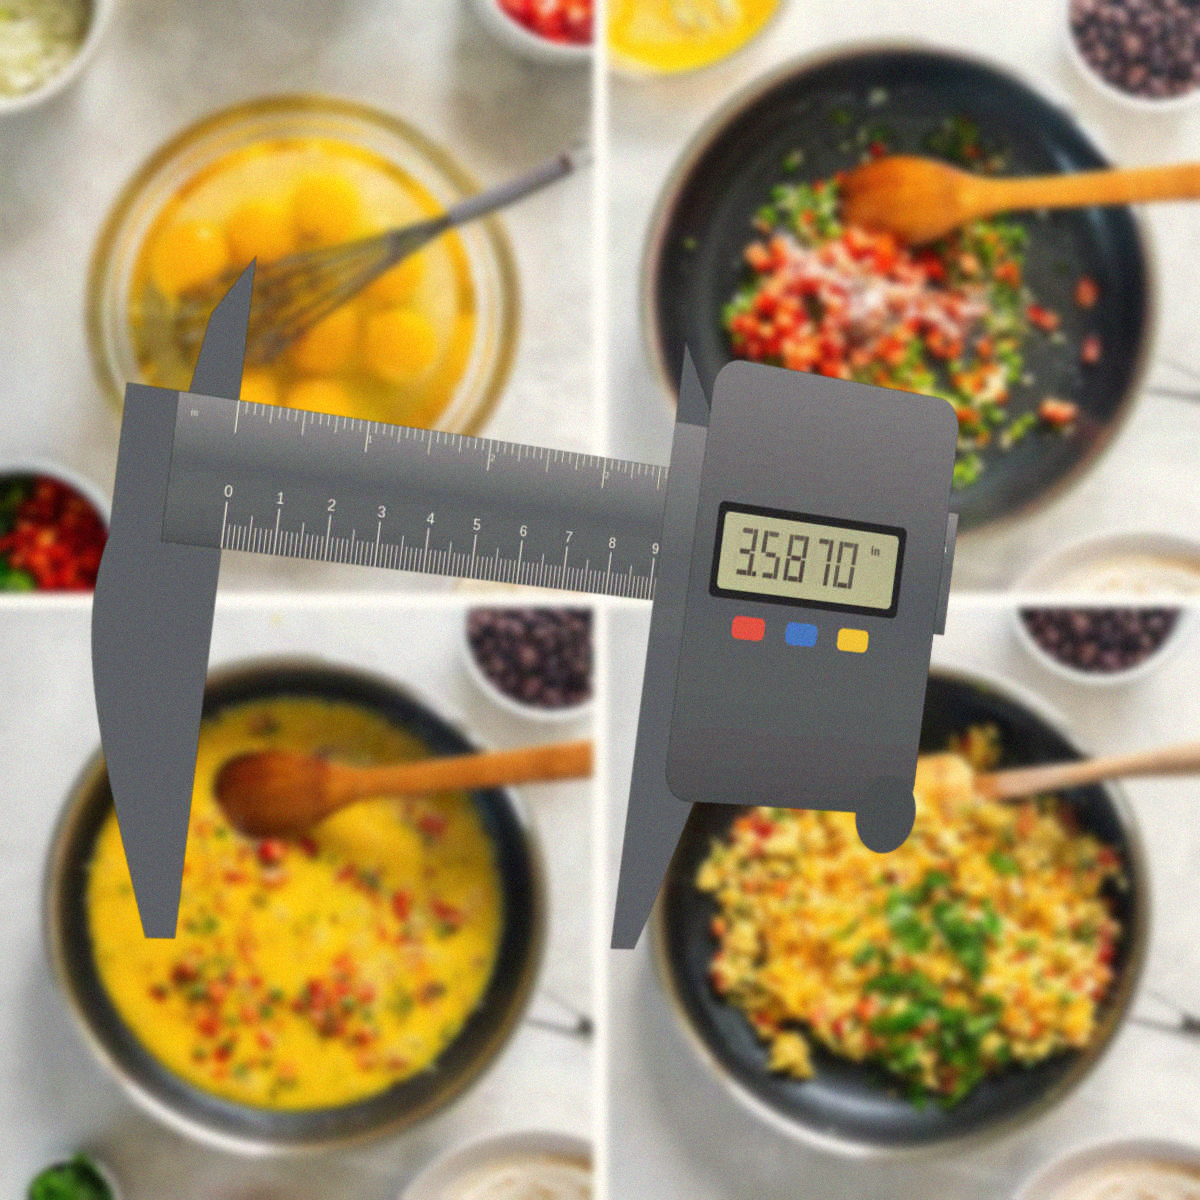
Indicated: {"value": 3.5870, "unit": "in"}
